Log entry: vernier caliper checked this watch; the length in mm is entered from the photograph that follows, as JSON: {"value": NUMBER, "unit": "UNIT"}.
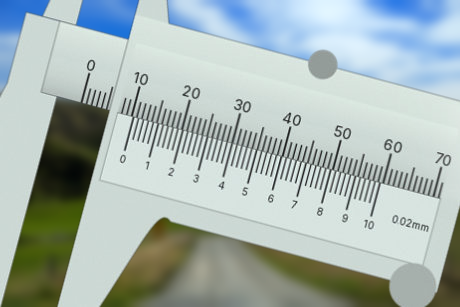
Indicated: {"value": 10.4, "unit": "mm"}
